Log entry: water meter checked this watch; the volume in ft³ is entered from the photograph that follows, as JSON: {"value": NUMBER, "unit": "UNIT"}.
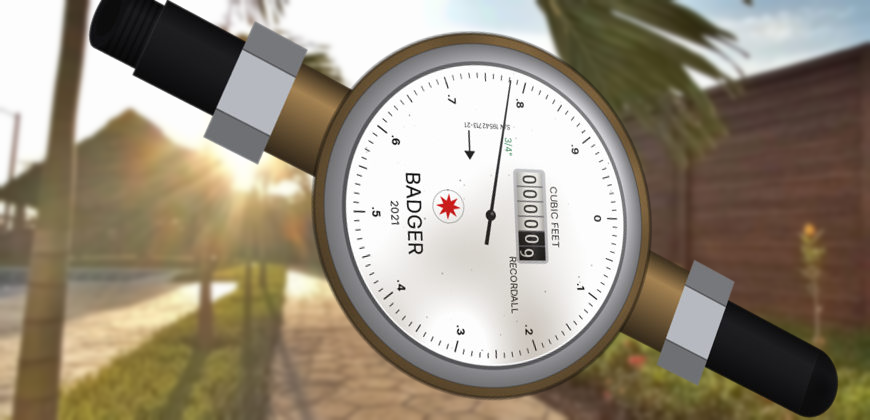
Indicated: {"value": 8.78, "unit": "ft³"}
